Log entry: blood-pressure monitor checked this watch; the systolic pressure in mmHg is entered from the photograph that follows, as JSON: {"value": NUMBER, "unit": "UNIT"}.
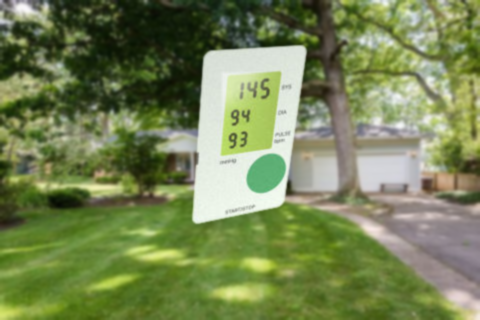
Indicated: {"value": 145, "unit": "mmHg"}
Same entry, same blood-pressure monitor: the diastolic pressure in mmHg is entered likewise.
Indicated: {"value": 94, "unit": "mmHg"}
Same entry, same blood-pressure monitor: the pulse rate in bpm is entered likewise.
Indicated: {"value": 93, "unit": "bpm"}
